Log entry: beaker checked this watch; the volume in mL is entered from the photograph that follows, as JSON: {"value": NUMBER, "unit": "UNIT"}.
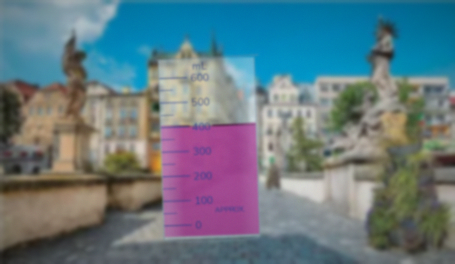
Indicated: {"value": 400, "unit": "mL"}
